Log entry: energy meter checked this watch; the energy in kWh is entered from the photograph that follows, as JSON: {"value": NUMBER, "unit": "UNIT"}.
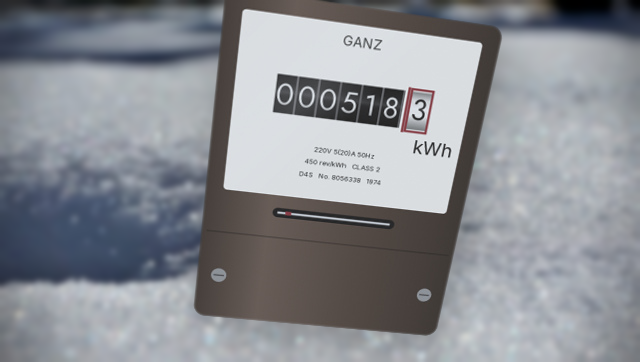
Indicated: {"value": 518.3, "unit": "kWh"}
